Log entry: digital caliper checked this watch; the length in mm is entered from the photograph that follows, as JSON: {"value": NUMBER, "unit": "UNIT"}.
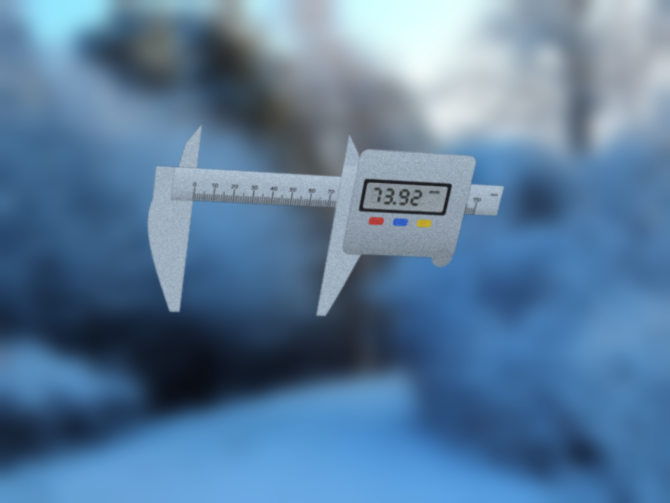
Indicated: {"value": 73.92, "unit": "mm"}
